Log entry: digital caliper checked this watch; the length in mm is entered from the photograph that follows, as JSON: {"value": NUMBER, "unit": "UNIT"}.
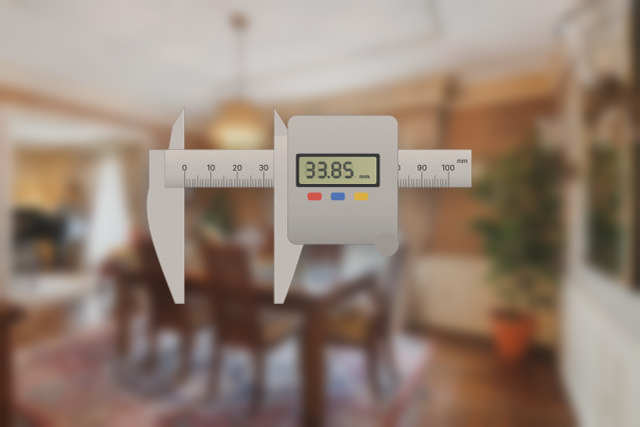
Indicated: {"value": 33.85, "unit": "mm"}
